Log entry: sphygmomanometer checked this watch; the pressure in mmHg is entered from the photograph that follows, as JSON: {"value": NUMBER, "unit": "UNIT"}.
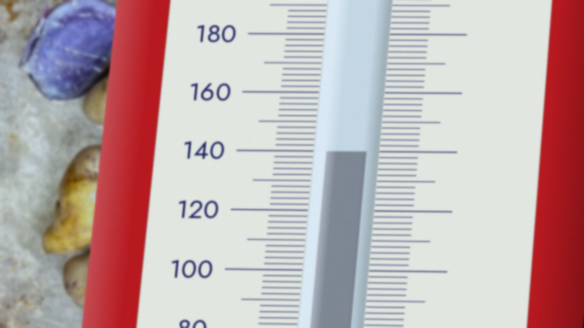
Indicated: {"value": 140, "unit": "mmHg"}
